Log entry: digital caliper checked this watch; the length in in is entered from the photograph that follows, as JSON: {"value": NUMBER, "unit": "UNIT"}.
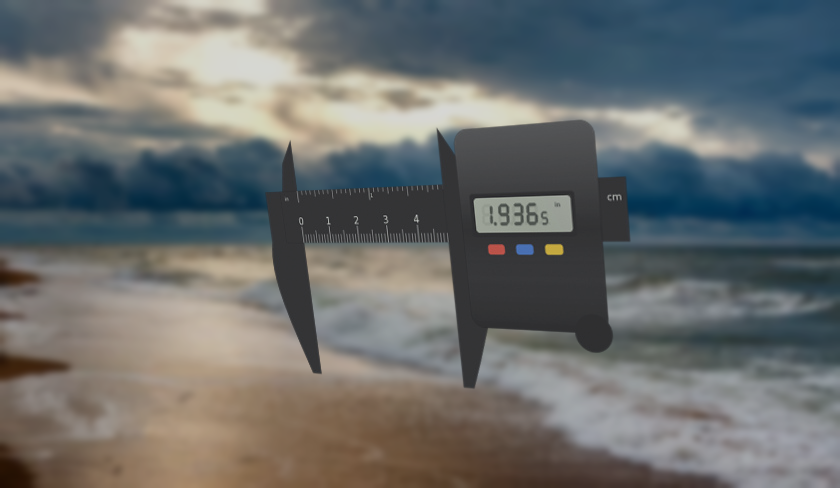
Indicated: {"value": 1.9365, "unit": "in"}
